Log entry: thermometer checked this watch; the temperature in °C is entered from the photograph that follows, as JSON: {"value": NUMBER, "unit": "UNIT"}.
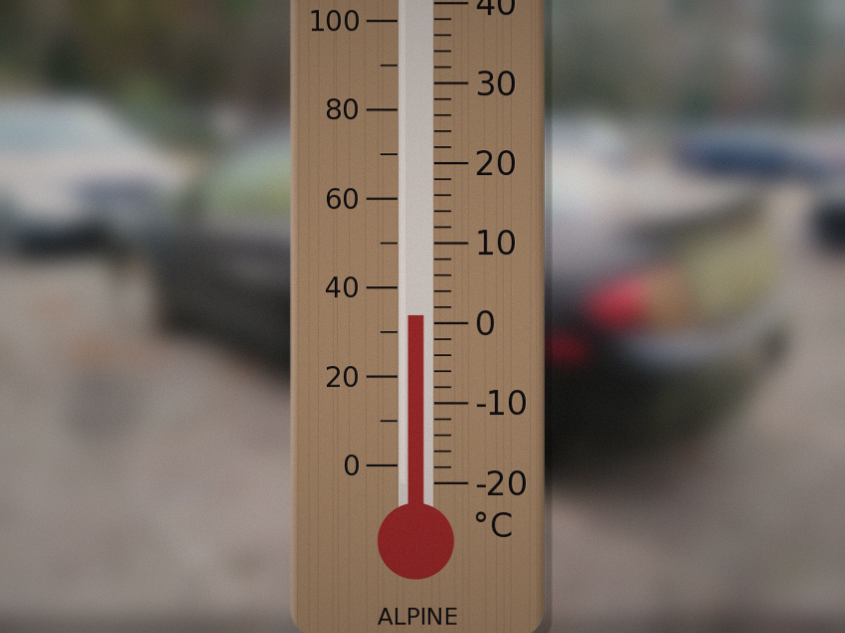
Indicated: {"value": 1, "unit": "°C"}
